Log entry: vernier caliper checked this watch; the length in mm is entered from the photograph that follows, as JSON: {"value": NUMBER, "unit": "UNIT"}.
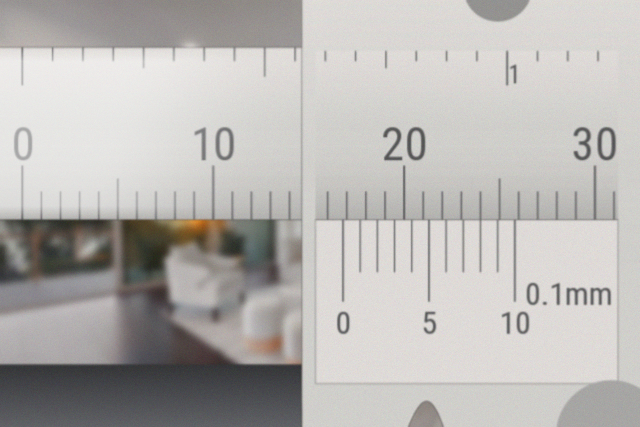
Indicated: {"value": 16.8, "unit": "mm"}
